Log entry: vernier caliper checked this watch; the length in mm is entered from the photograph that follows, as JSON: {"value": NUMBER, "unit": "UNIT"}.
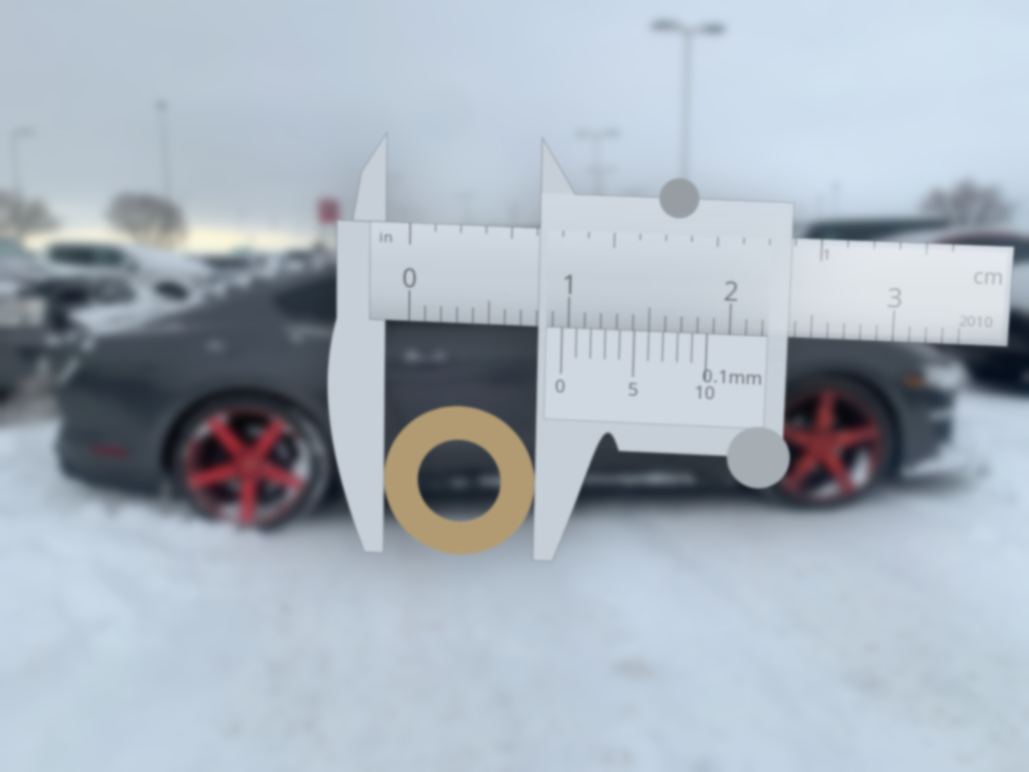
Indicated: {"value": 9.6, "unit": "mm"}
